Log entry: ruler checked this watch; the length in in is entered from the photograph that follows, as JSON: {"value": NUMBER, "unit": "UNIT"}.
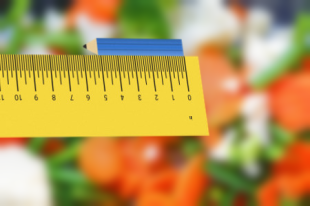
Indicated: {"value": 6, "unit": "in"}
